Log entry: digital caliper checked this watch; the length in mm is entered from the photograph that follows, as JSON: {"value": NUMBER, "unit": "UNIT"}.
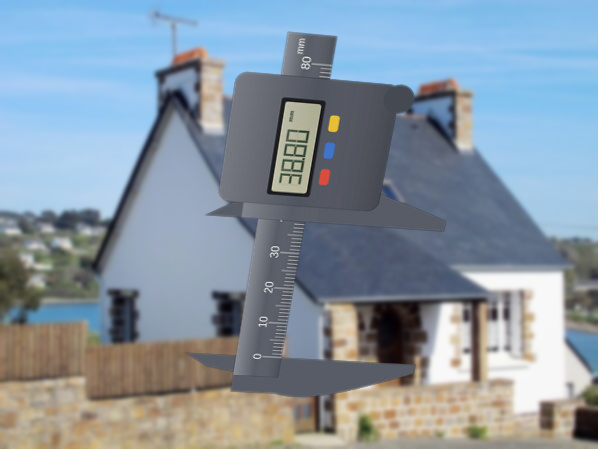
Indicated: {"value": 38.80, "unit": "mm"}
